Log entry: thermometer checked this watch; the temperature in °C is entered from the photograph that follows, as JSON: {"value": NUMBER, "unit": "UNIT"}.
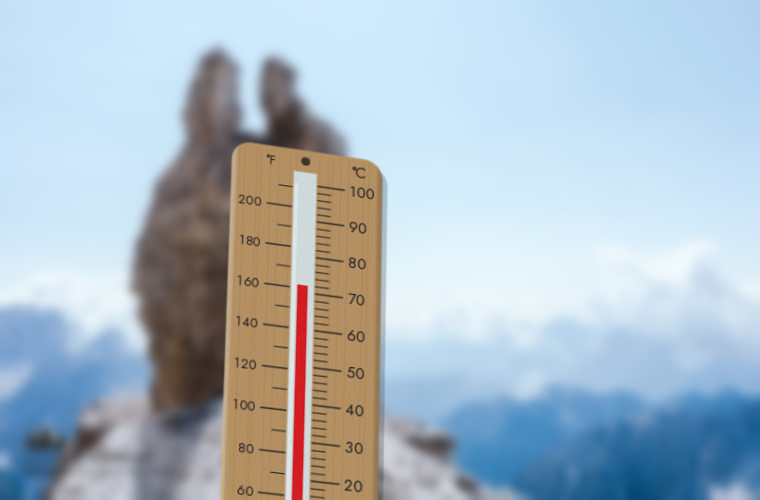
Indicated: {"value": 72, "unit": "°C"}
